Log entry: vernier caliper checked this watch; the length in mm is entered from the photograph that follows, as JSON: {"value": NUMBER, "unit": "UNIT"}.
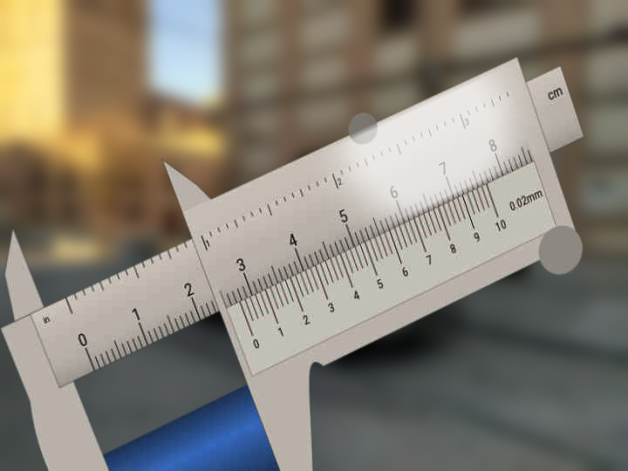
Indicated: {"value": 27.6, "unit": "mm"}
